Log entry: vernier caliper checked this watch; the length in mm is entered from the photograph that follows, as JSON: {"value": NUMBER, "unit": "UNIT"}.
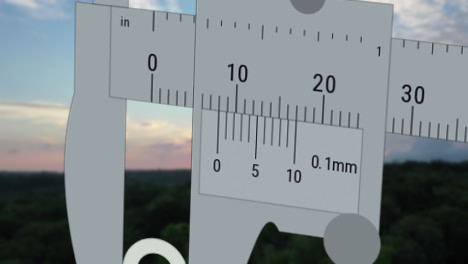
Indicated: {"value": 8.0, "unit": "mm"}
